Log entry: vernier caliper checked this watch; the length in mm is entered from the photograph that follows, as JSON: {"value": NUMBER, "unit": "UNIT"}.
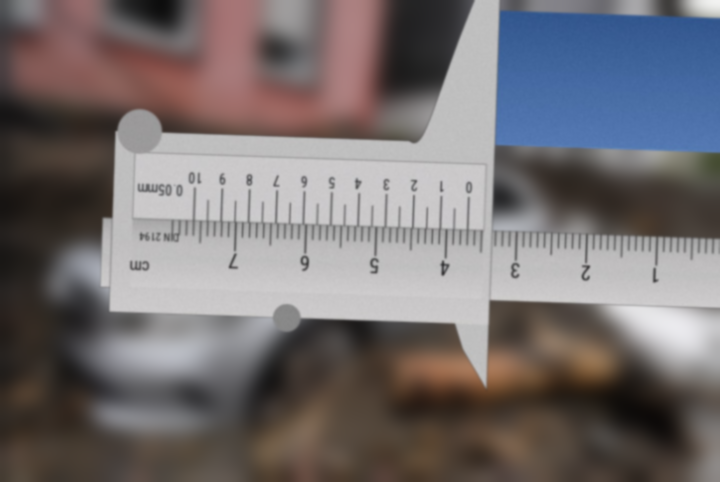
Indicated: {"value": 37.0, "unit": "mm"}
